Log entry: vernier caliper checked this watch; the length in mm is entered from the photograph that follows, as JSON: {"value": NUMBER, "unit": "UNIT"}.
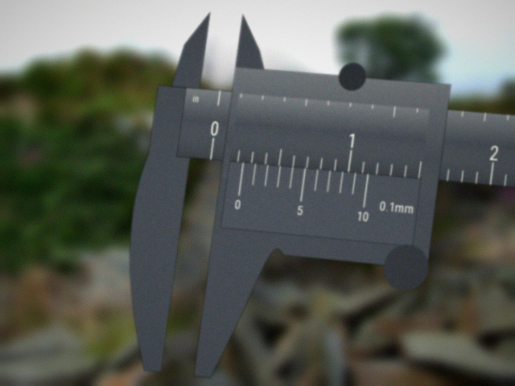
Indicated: {"value": 2.4, "unit": "mm"}
